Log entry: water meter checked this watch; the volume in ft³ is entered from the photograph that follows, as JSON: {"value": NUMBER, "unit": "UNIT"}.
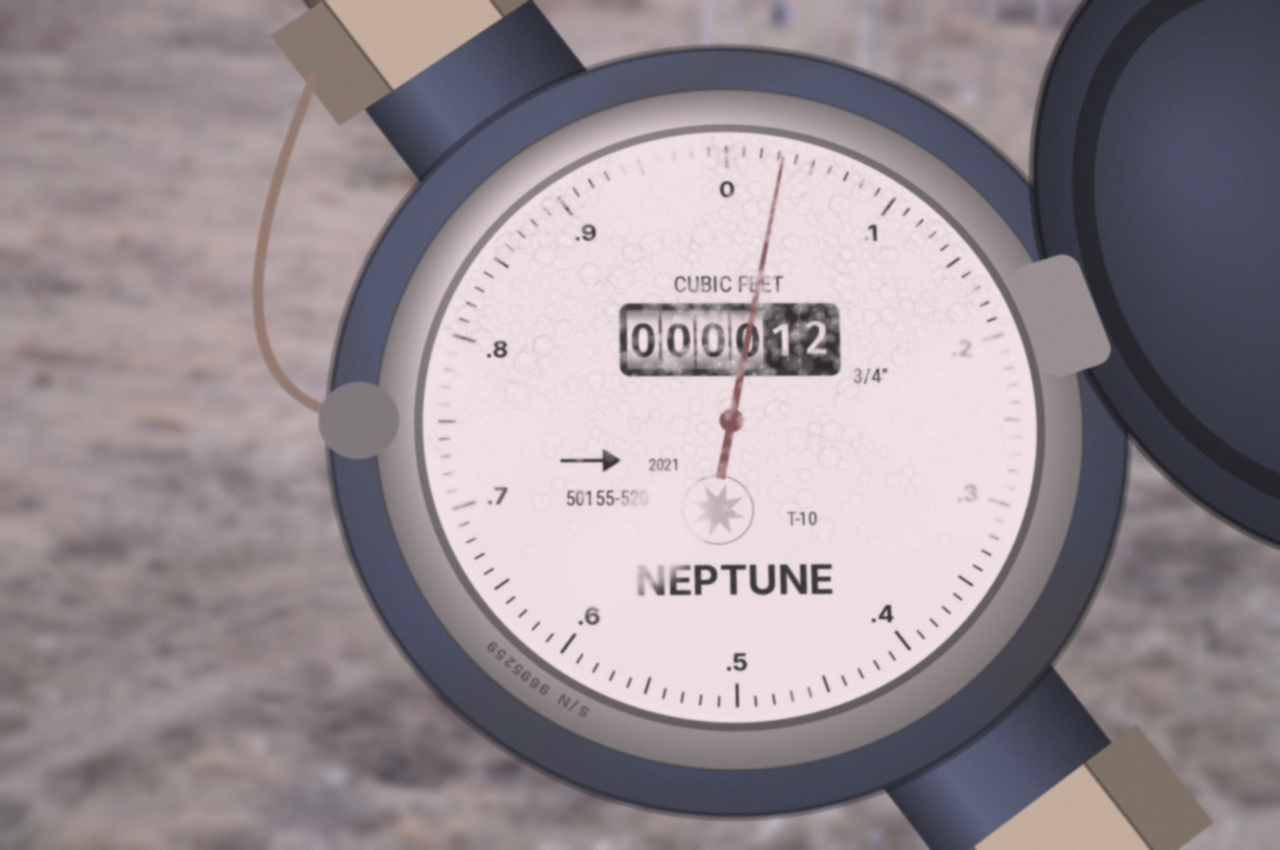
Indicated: {"value": 12.03, "unit": "ft³"}
